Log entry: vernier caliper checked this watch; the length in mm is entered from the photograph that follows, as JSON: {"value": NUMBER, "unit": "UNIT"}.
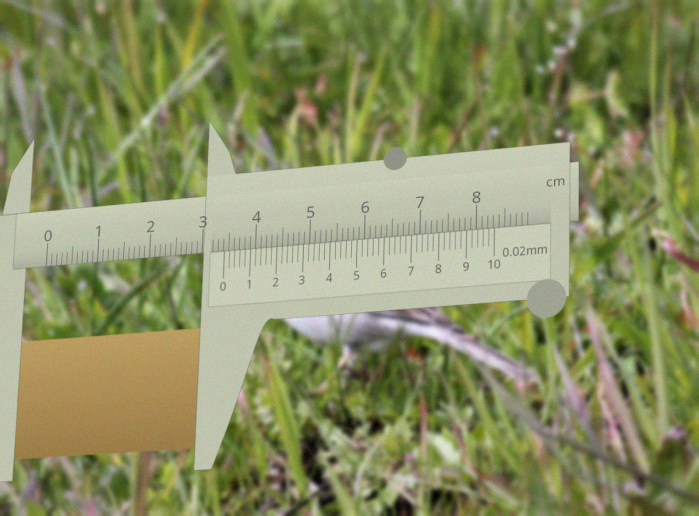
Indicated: {"value": 34.2, "unit": "mm"}
